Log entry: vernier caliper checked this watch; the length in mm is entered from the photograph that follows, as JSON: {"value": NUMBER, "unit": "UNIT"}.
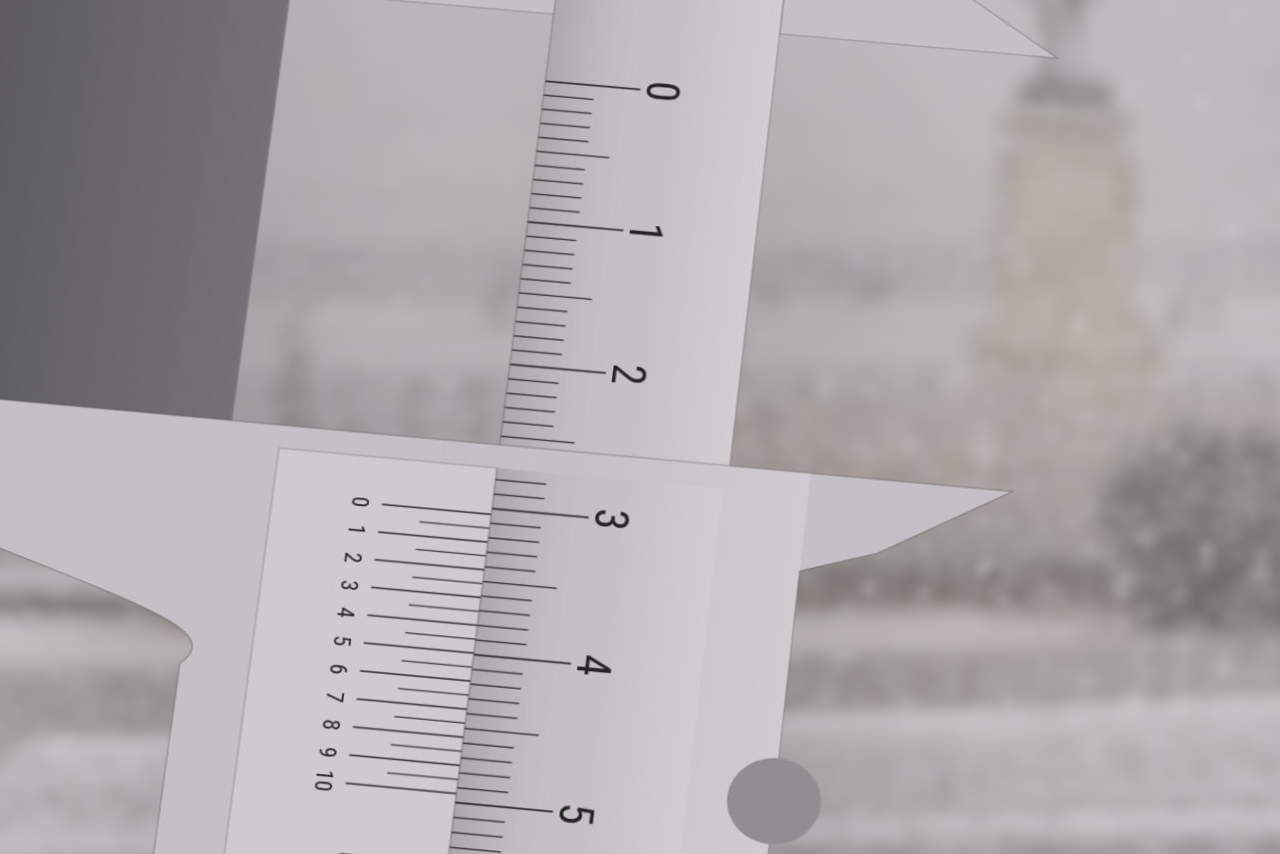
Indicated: {"value": 30.4, "unit": "mm"}
